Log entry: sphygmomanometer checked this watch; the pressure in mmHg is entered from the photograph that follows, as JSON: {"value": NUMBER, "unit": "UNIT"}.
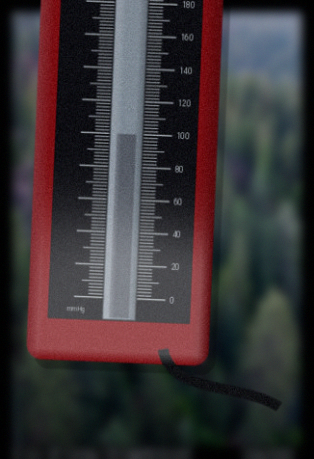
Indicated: {"value": 100, "unit": "mmHg"}
